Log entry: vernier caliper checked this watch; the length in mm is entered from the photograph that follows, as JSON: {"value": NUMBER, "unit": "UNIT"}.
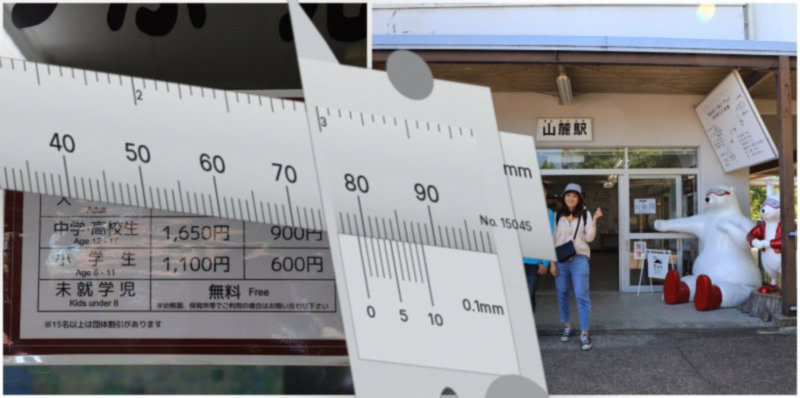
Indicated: {"value": 79.0, "unit": "mm"}
